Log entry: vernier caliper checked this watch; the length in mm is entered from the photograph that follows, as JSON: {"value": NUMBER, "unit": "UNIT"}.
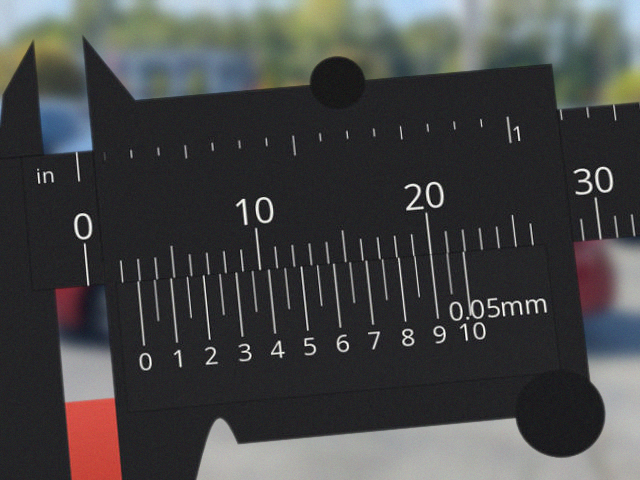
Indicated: {"value": 2.9, "unit": "mm"}
